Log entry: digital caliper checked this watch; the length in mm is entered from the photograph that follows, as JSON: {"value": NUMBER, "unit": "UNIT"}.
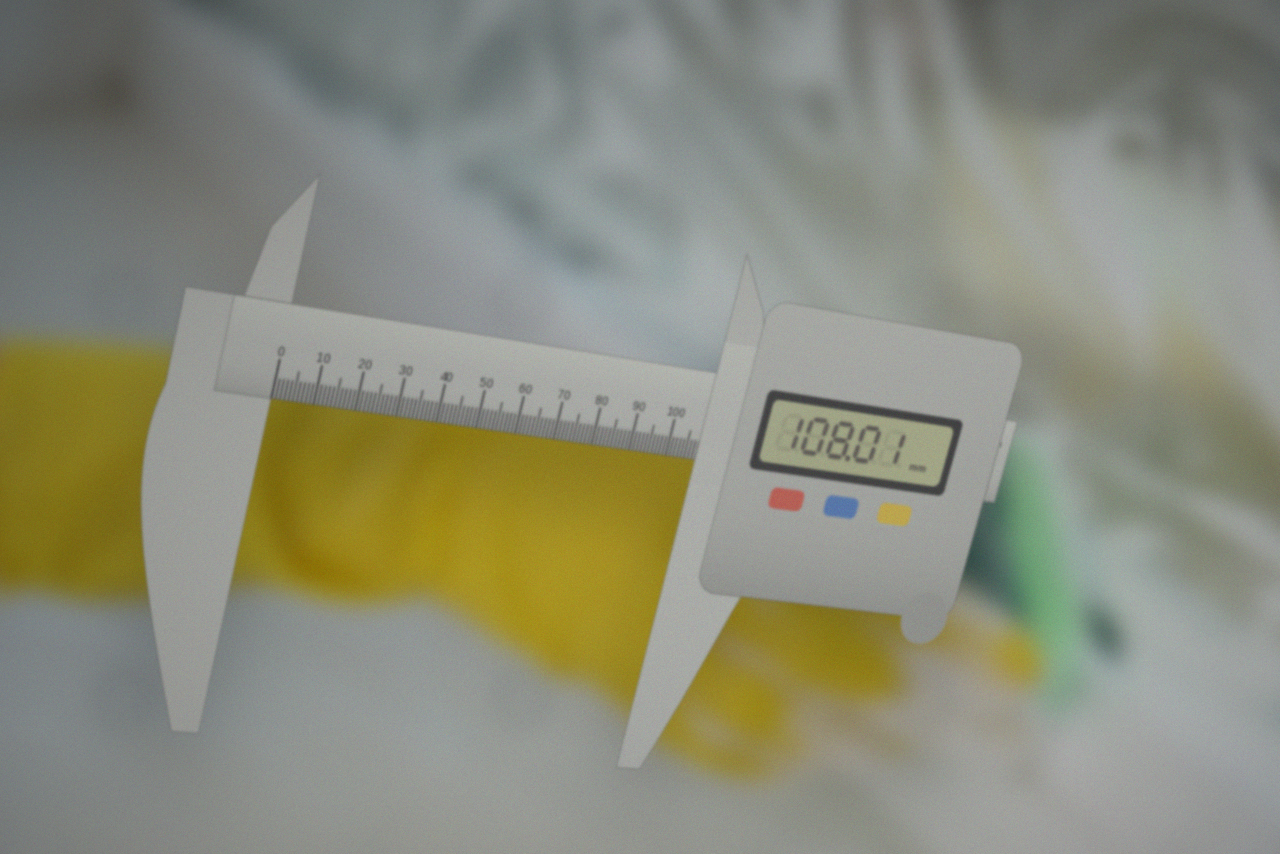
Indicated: {"value": 108.01, "unit": "mm"}
